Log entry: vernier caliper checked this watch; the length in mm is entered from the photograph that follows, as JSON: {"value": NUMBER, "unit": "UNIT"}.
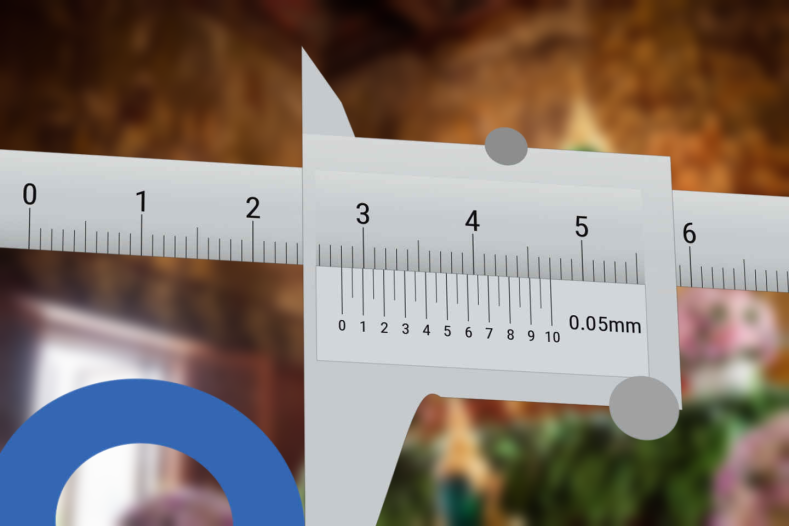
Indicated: {"value": 28.0, "unit": "mm"}
